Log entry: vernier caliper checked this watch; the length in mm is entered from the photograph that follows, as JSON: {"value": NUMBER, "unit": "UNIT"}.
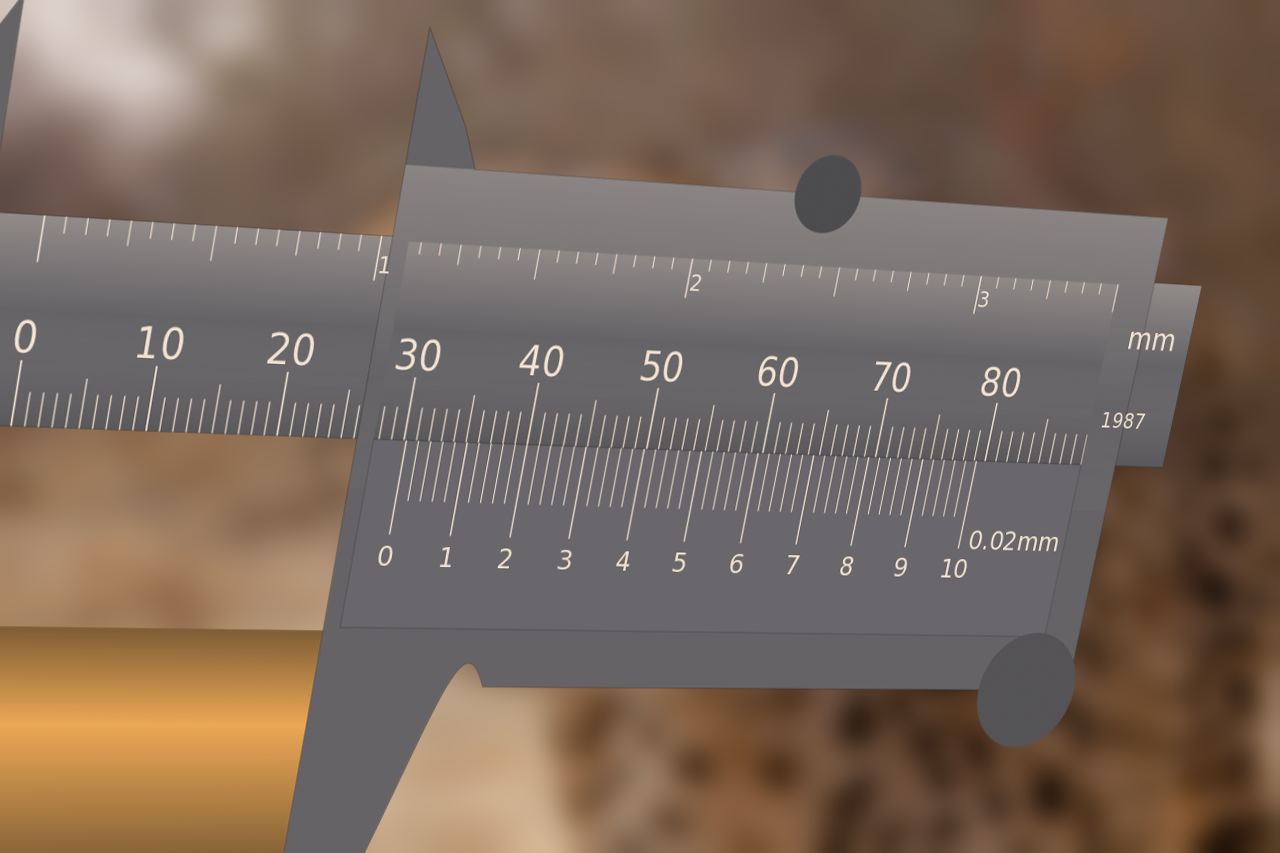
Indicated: {"value": 30.2, "unit": "mm"}
